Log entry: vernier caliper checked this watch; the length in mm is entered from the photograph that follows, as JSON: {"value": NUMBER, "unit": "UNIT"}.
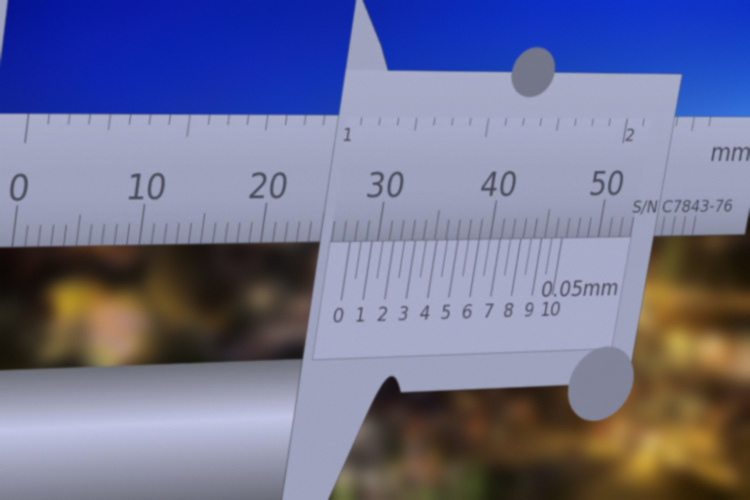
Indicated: {"value": 27.6, "unit": "mm"}
